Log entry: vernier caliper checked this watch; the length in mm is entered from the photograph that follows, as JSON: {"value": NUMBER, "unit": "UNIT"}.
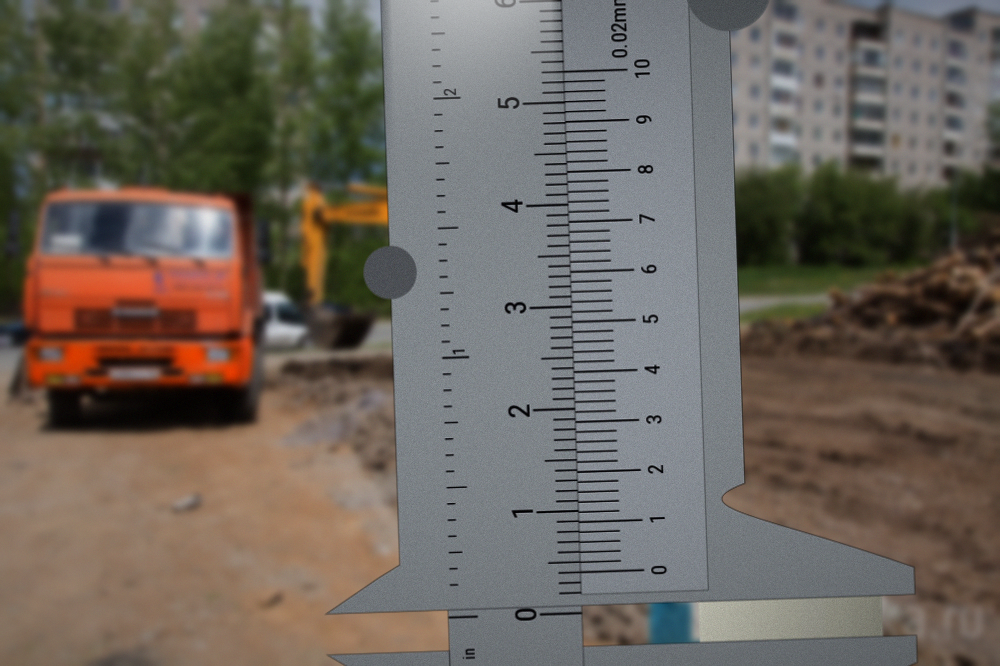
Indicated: {"value": 4.0, "unit": "mm"}
